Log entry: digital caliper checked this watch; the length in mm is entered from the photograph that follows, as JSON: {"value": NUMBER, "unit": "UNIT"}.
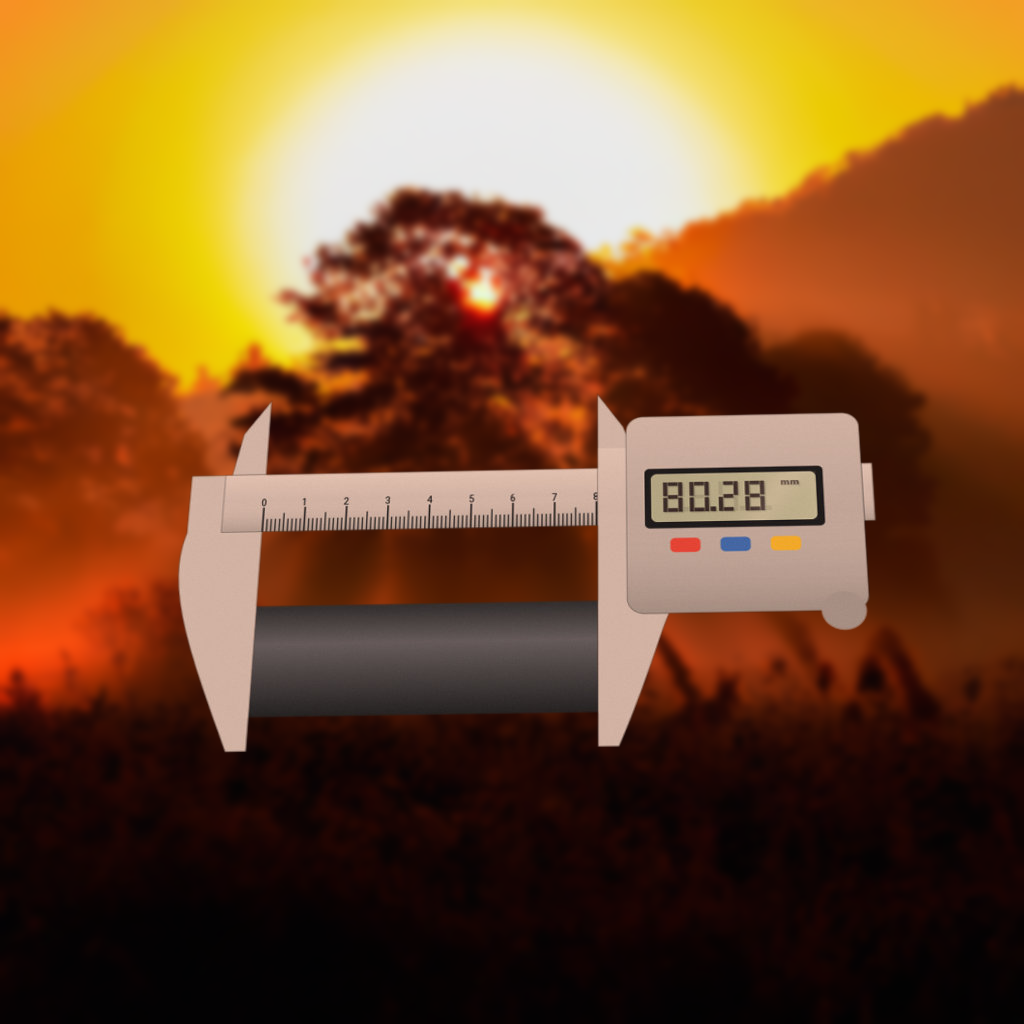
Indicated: {"value": 80.28, "unit": "mm"}
